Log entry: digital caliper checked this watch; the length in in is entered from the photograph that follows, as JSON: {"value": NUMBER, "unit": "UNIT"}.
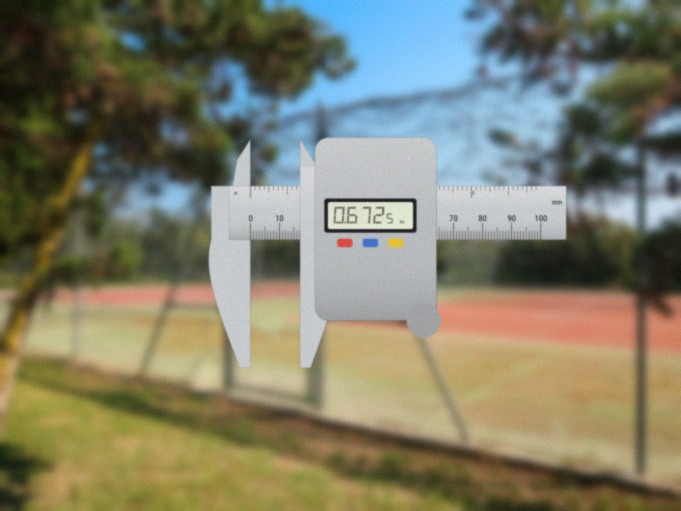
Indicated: {"value": 0.6725, "unit": "in"}
